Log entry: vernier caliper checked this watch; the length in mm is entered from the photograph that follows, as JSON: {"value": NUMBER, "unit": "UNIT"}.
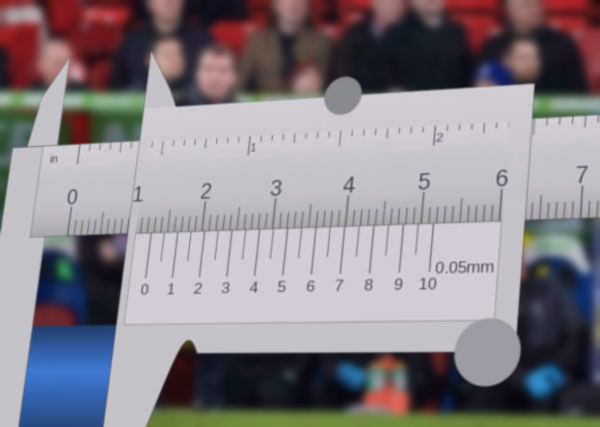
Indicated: {"value": 12.6, "unit": "mm"}
